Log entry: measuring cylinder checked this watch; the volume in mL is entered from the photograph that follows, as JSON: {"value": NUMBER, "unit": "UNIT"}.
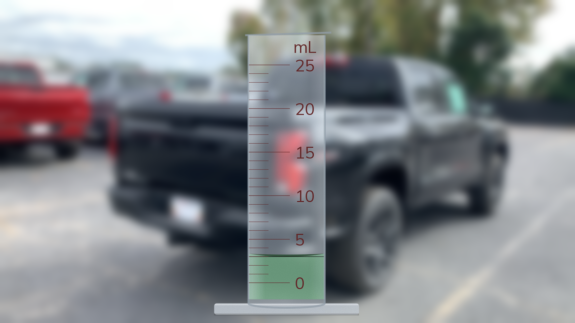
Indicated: {"value": 3, "unit": "mL"}
